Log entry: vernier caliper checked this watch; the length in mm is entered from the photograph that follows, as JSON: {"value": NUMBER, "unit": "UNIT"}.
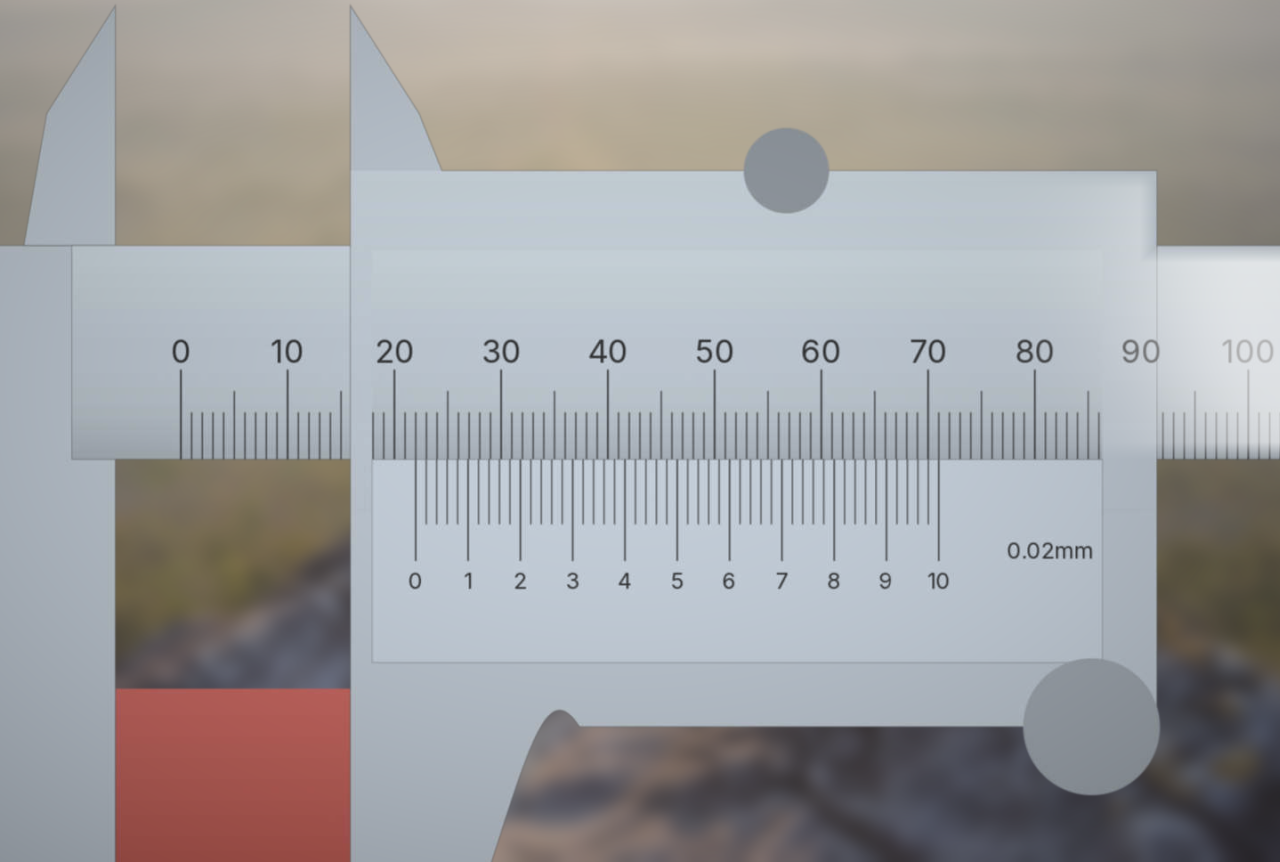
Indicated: {"value": 22.0, "unit": "mm"}
